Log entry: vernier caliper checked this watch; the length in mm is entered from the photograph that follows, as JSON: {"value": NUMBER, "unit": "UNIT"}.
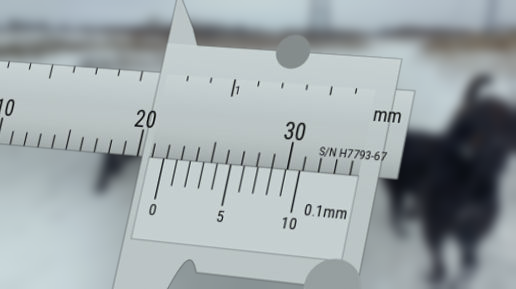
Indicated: {"value": 21.8, "unit": "mm"}
